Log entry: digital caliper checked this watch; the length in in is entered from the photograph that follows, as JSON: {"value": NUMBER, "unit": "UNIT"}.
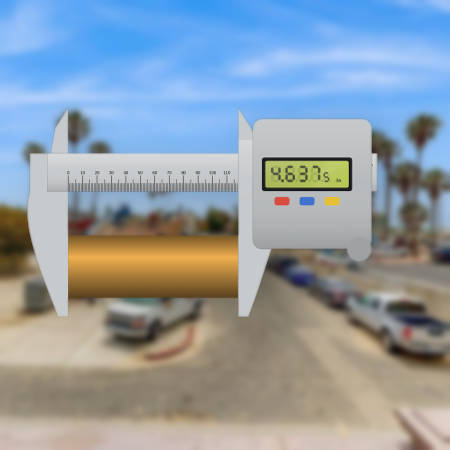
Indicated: {"value": 4.6375, "unit": "in"}
